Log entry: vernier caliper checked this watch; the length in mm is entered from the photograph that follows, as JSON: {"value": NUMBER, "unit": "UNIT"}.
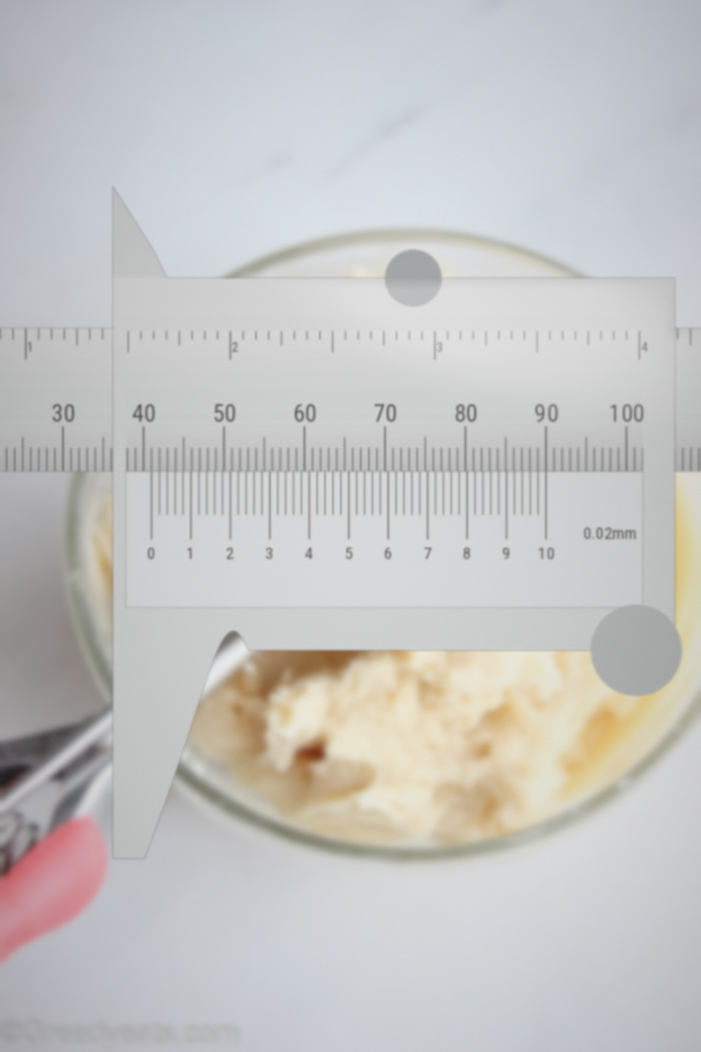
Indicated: {"value": 41.0, "unit": "mm"}
